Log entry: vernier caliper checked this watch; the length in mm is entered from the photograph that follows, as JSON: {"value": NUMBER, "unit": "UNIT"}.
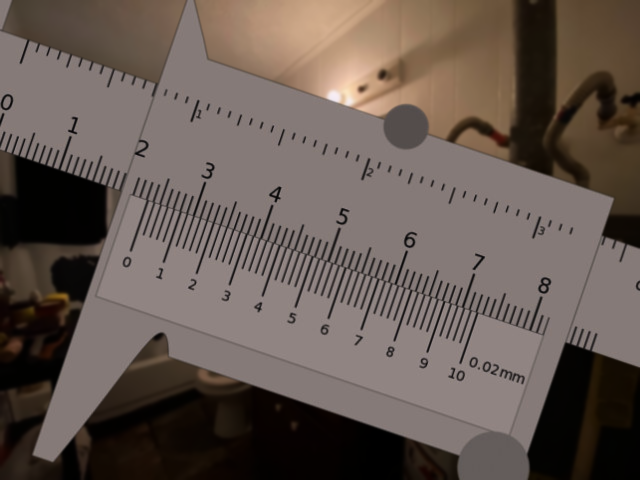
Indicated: {"value": 23.2, "unit": "mm"}
